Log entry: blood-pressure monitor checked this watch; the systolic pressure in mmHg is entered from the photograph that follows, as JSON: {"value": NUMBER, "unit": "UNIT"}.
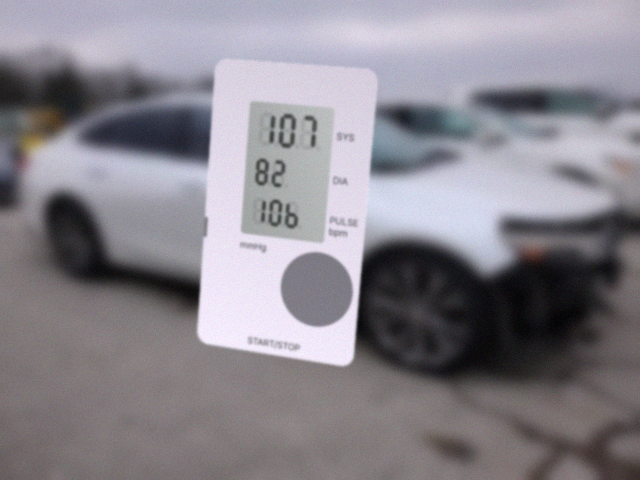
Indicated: {"value": 107, "unit": "mmHg"}
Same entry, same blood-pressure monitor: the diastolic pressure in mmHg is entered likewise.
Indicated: {"value": 82, "unit": "mmHg"}
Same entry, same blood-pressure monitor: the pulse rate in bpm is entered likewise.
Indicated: {"value": 106, "unit": "bpm"}
